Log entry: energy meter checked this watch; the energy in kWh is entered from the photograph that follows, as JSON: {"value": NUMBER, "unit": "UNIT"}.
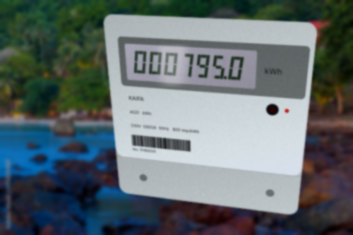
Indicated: {"value": 795.0, "unit": "kWh"}
